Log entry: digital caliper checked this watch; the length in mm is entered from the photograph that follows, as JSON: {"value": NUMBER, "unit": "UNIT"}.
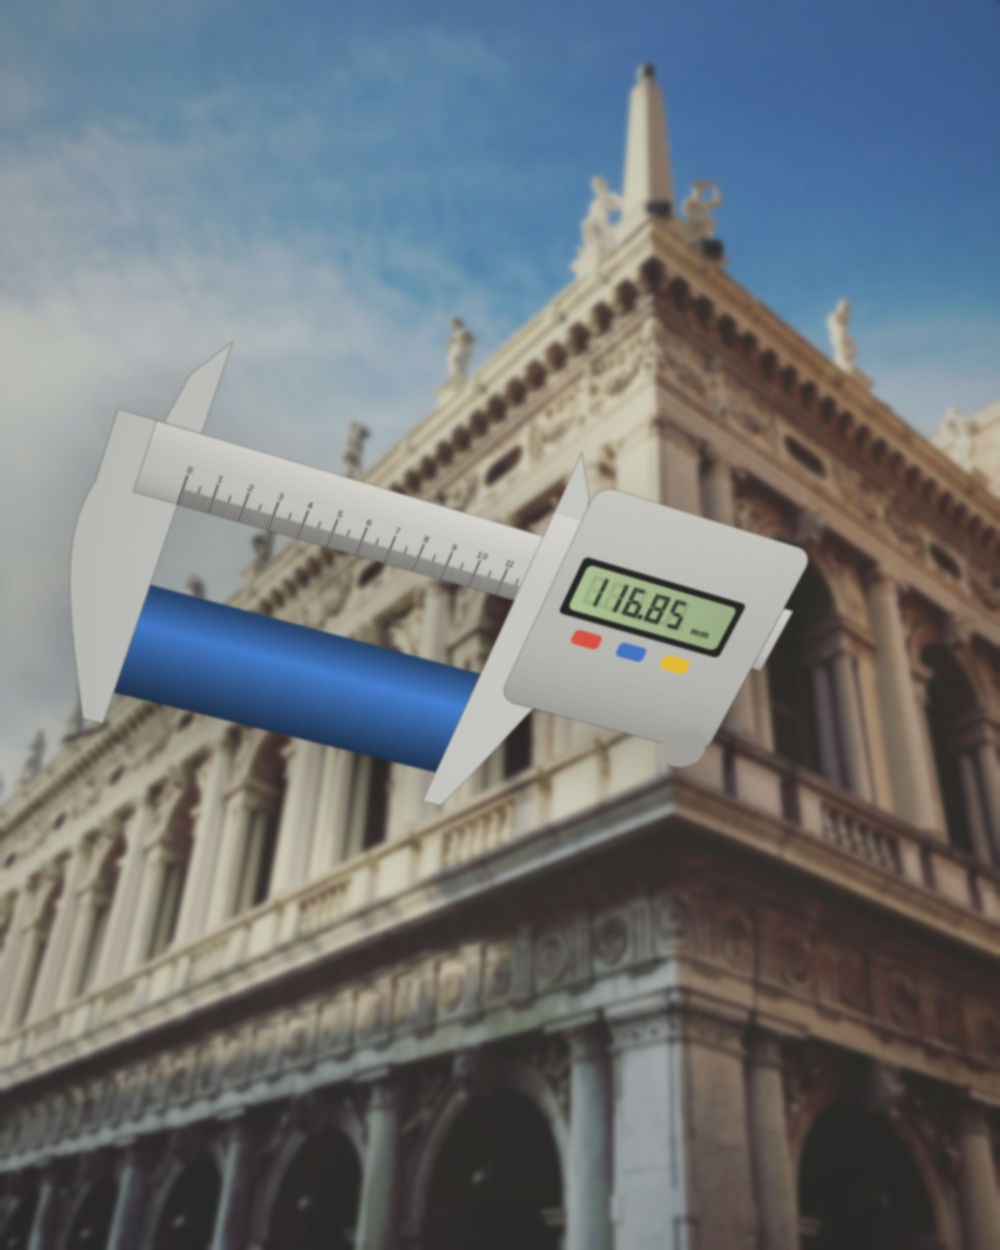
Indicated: {"value": 116.85, "unit": "mm"}
